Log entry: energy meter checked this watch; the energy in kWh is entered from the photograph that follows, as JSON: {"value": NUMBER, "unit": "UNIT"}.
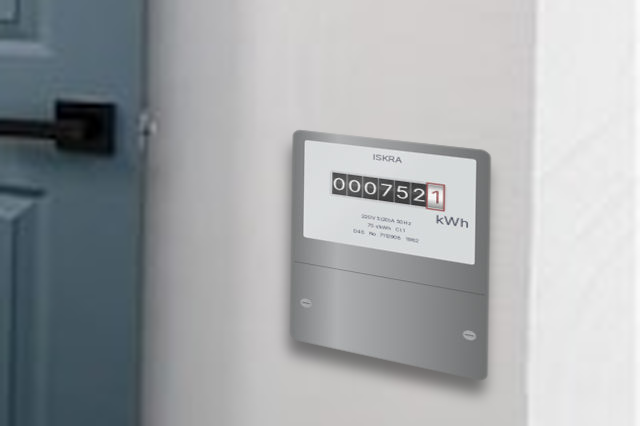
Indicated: {"value": 752.1, "unit": "kWh"}
